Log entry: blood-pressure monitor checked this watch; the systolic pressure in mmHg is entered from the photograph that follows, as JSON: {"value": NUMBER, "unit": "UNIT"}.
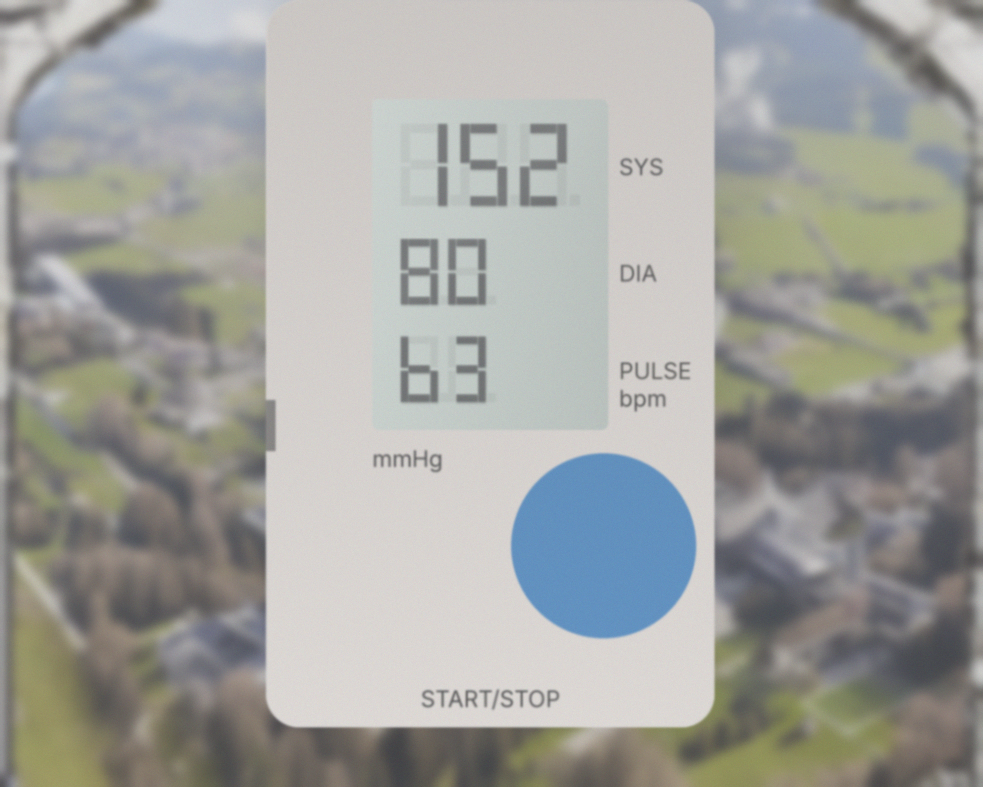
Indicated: {"value": 152, "unit": "mmHg"}
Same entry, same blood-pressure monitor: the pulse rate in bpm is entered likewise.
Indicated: {"value": 63, "unit": "bpm"}
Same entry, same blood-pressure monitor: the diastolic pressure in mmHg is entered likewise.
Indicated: {"value": 80, "unit": "mmHg"}
